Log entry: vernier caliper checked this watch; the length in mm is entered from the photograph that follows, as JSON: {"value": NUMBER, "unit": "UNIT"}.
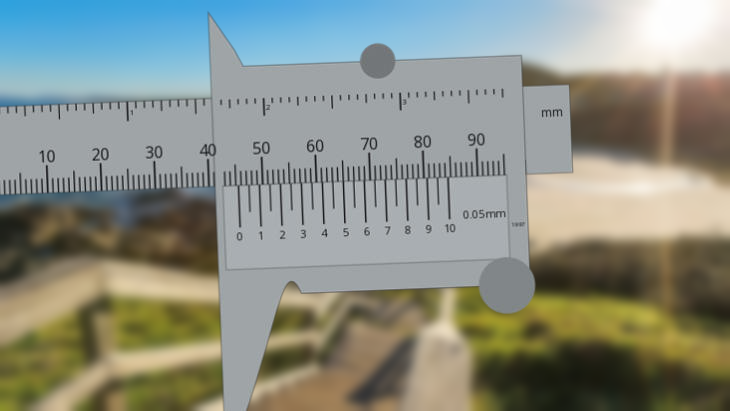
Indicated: {"value": 45.5, "unit": "mm"}
